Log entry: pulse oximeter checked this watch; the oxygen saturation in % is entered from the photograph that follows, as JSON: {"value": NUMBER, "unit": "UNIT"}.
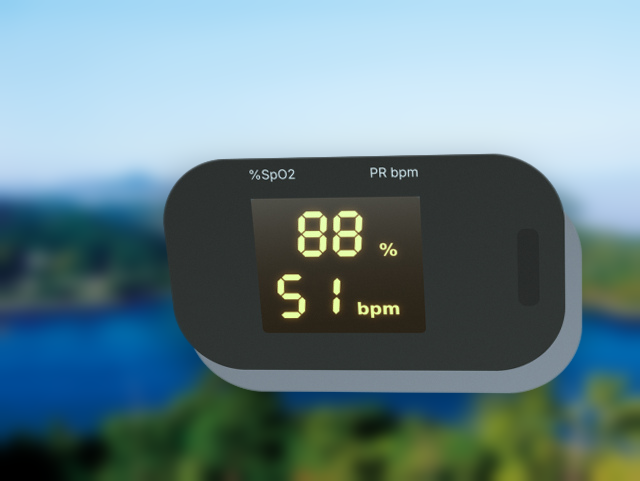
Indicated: {"value": 88, "unit": "%"}
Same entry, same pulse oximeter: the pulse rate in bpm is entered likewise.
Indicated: {"value": 51, "unit": "bpm"}
